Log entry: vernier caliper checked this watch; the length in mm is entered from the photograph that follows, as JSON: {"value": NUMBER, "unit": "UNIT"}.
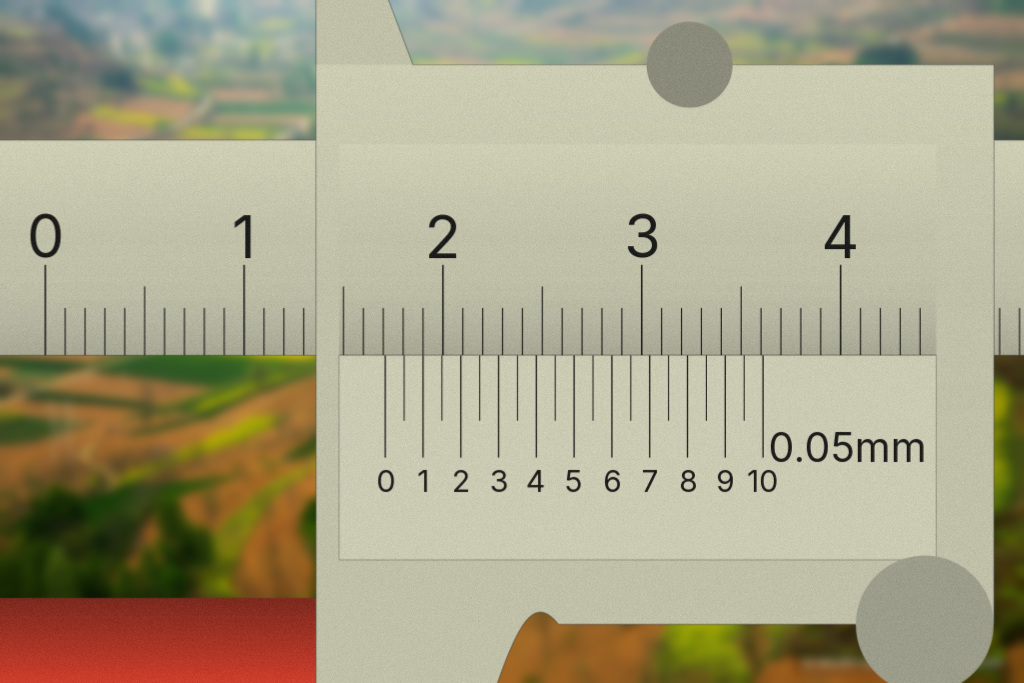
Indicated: {"value": 17.1, "unit": "mm"}
